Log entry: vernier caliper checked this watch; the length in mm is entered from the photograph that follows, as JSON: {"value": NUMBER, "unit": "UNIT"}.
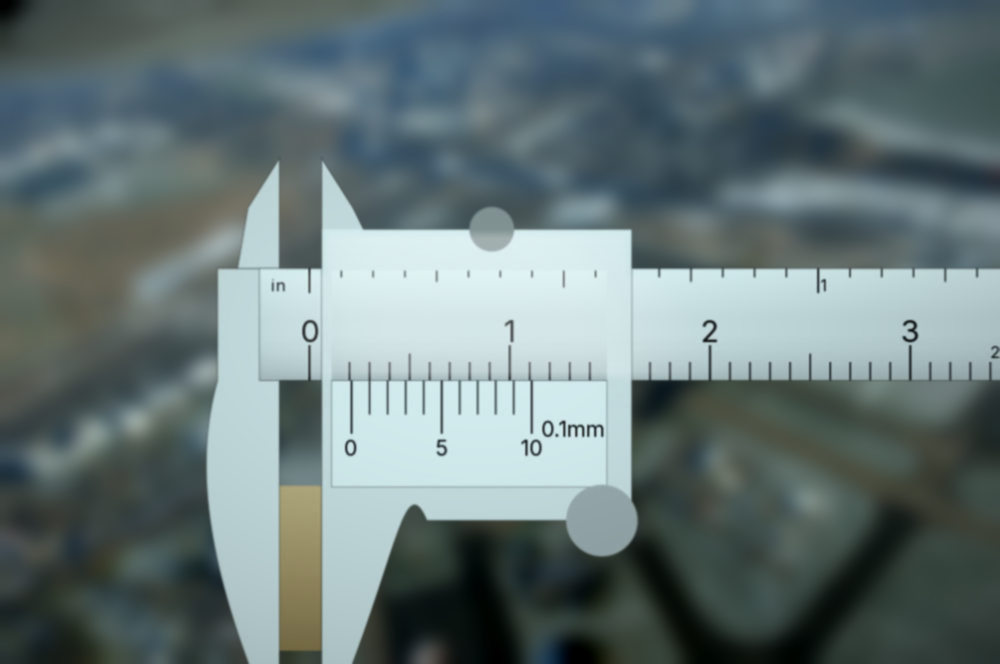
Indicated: {"value": 2.1, "unit": "mm"}
